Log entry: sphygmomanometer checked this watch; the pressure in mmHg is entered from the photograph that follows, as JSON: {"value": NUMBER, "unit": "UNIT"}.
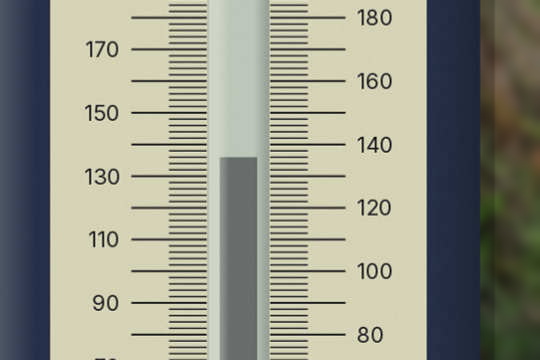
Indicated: {"value": 136, "unit": "mmHg"}
